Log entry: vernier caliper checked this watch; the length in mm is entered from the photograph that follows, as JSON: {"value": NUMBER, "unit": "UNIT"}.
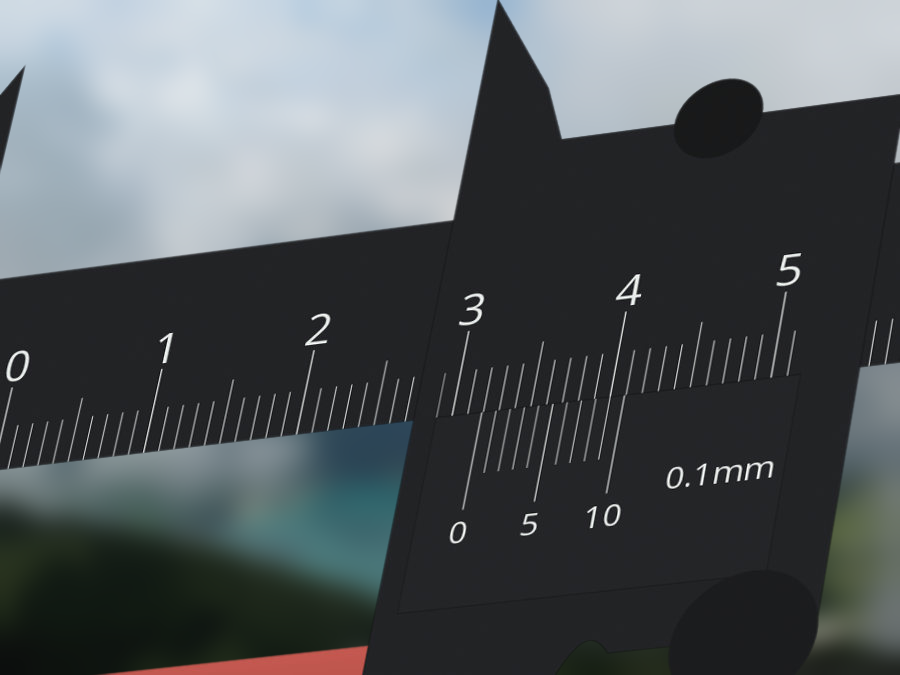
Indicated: {"value": 31.9, "unit": "mm"}
